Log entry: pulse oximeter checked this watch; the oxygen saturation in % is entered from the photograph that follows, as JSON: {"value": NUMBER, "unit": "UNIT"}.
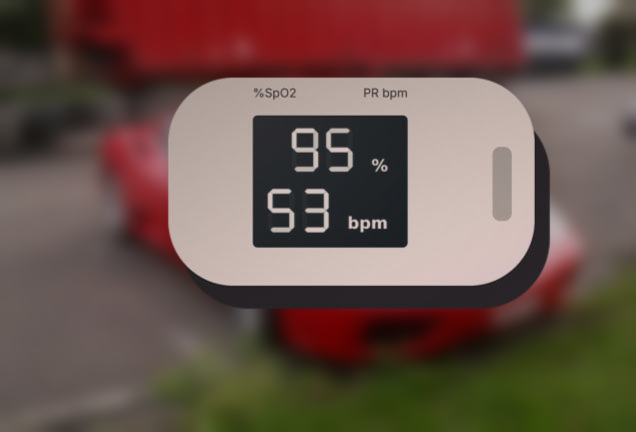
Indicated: {"value": 95, "unit": "%"}
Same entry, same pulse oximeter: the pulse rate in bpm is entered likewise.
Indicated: {"value": 53, "unit": "bpm"}
